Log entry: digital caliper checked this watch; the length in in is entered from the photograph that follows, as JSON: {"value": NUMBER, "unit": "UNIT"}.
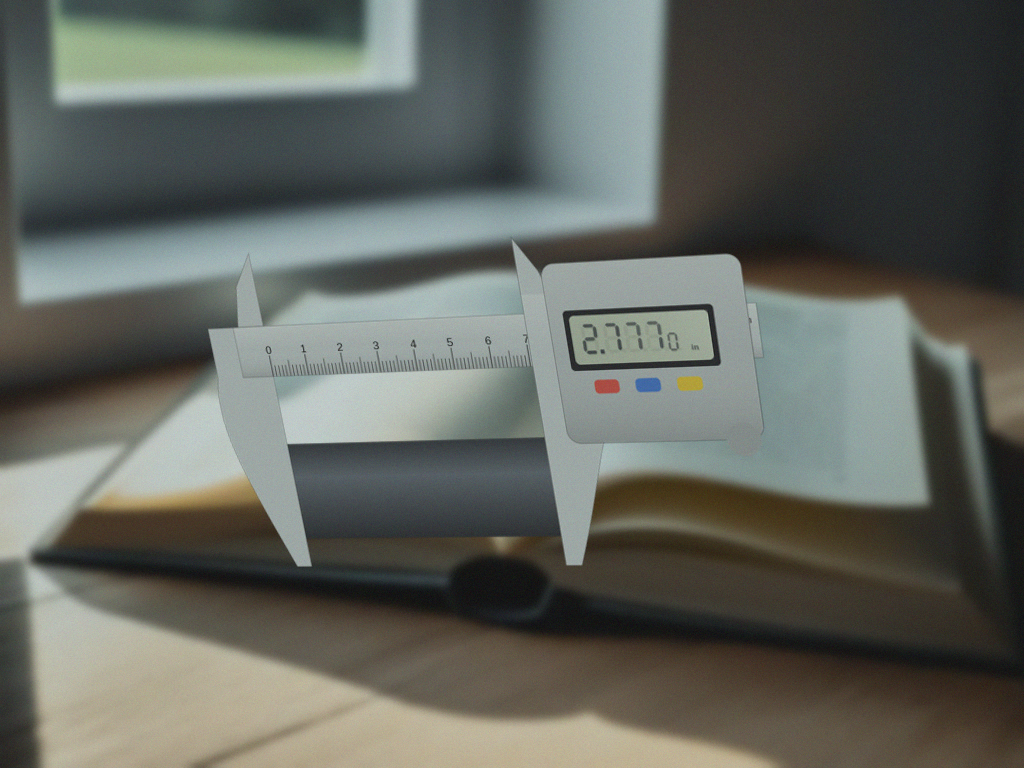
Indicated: {"value": 2.7770, "unit": "in"}
